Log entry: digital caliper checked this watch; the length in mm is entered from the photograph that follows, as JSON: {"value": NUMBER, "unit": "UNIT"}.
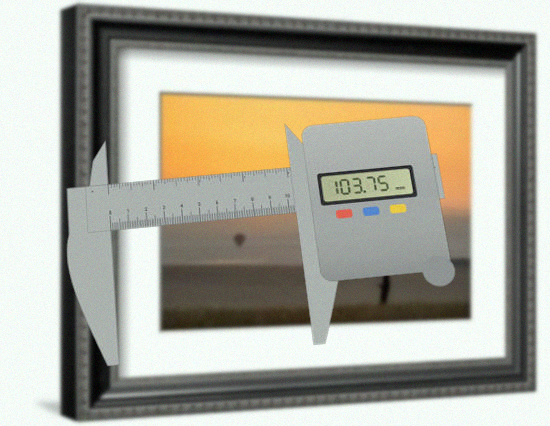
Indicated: {"value": 103.75, "unit": "mm"}
